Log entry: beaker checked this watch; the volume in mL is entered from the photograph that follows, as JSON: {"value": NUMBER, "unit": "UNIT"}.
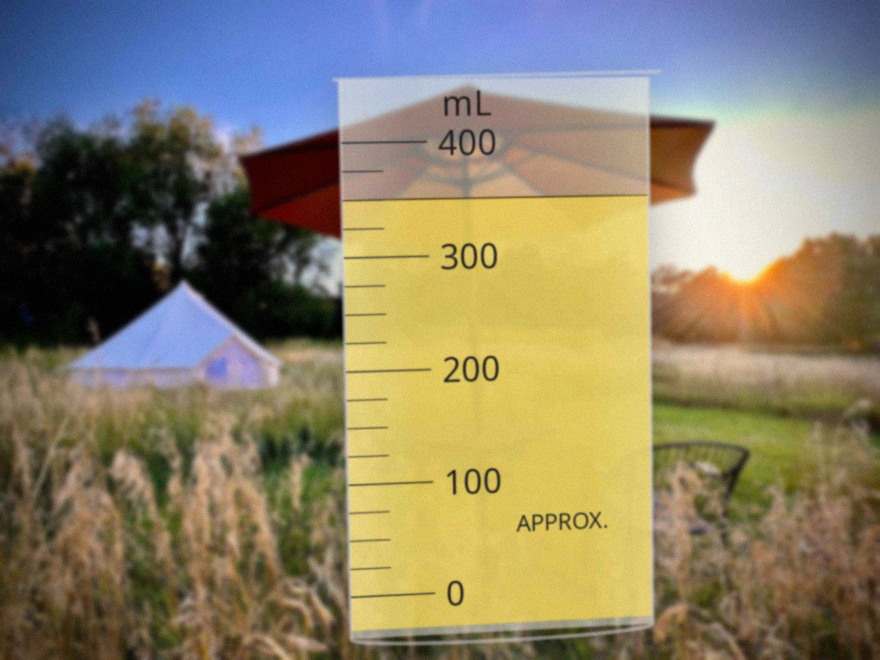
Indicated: {"value": 350, "unit": "mL"}
